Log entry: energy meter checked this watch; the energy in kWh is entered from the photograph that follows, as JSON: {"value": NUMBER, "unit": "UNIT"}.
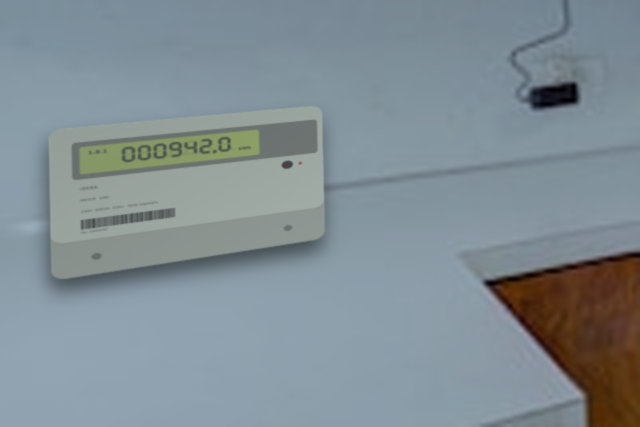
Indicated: {"value": 942.0, "unit": "kWh"}
